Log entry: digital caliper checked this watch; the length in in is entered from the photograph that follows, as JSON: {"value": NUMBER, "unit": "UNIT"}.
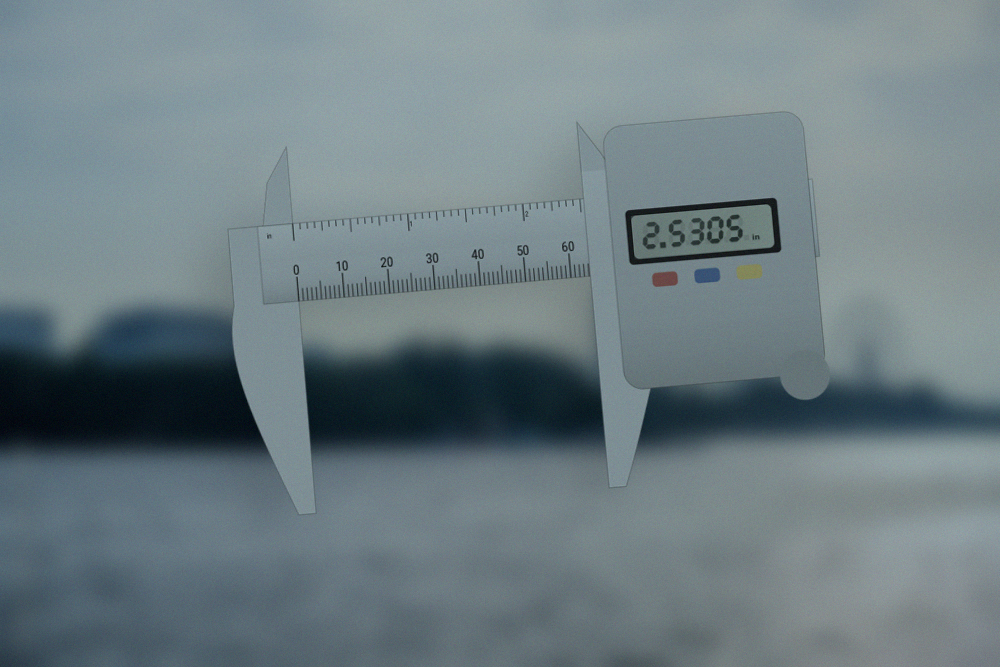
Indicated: {"value": 2.5305, "unit": "in"}
